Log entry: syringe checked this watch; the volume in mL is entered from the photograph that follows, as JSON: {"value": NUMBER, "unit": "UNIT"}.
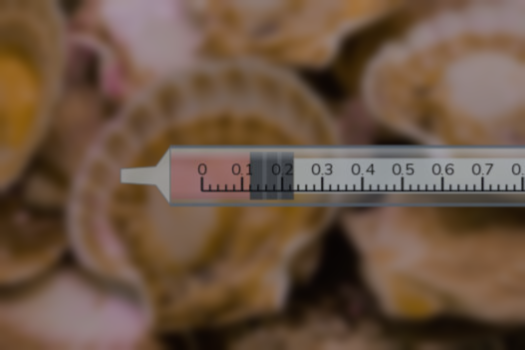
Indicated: {"value": 0.12, "unit": "mL"}
